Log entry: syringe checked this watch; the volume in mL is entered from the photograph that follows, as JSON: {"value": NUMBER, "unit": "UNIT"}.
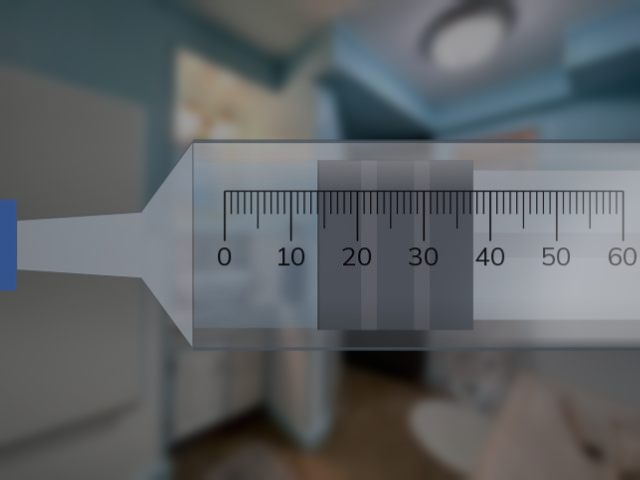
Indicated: {"value": 14, "unit": "mL"}
